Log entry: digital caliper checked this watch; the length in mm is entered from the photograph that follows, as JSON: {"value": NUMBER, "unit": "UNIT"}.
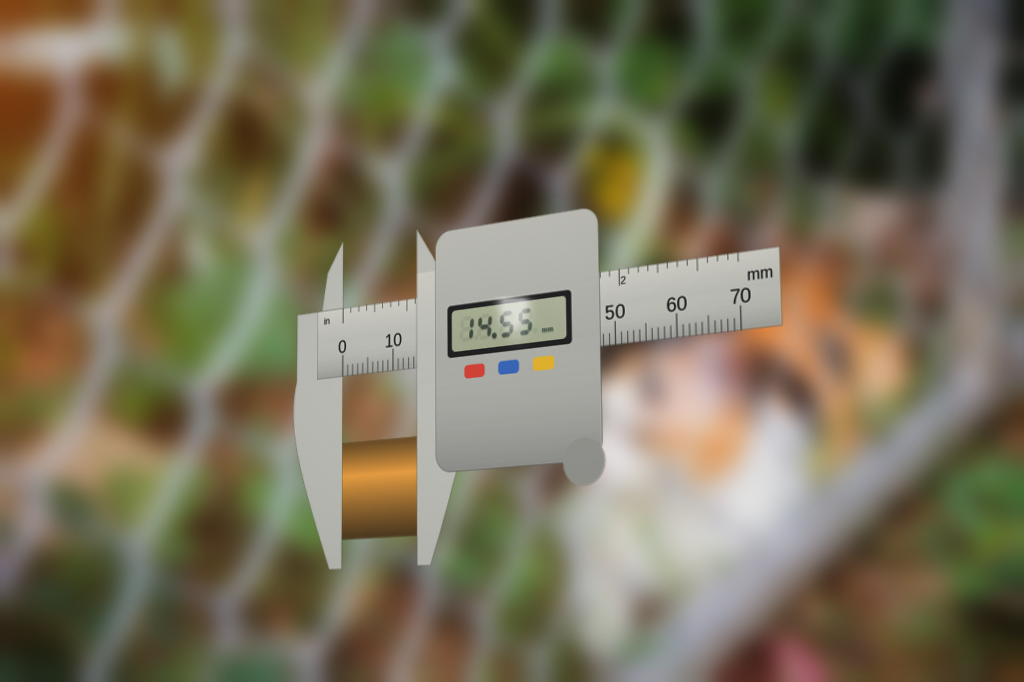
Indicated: {"value": 14.55, "unit": "mm"}
